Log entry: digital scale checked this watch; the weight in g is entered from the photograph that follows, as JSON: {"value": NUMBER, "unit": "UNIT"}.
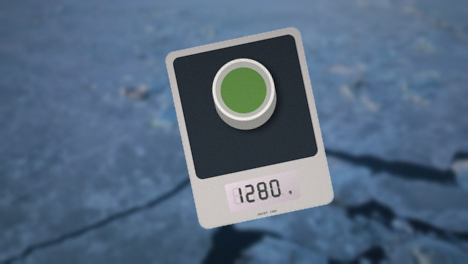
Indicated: {"value": 1280, "unit": "g"}
